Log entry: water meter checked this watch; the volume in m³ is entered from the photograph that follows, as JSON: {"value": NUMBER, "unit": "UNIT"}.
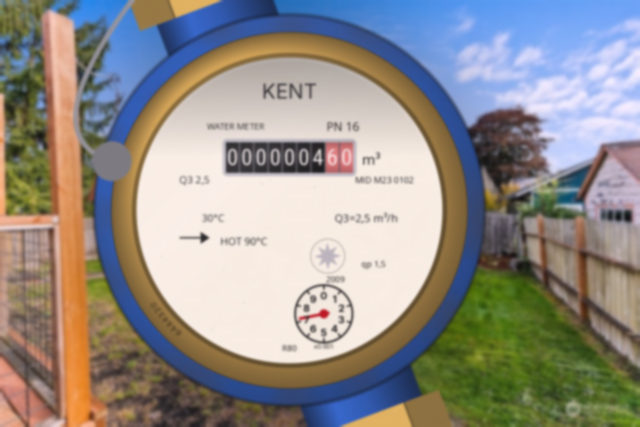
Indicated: {"value": 4.607, "unit": "m³"}
